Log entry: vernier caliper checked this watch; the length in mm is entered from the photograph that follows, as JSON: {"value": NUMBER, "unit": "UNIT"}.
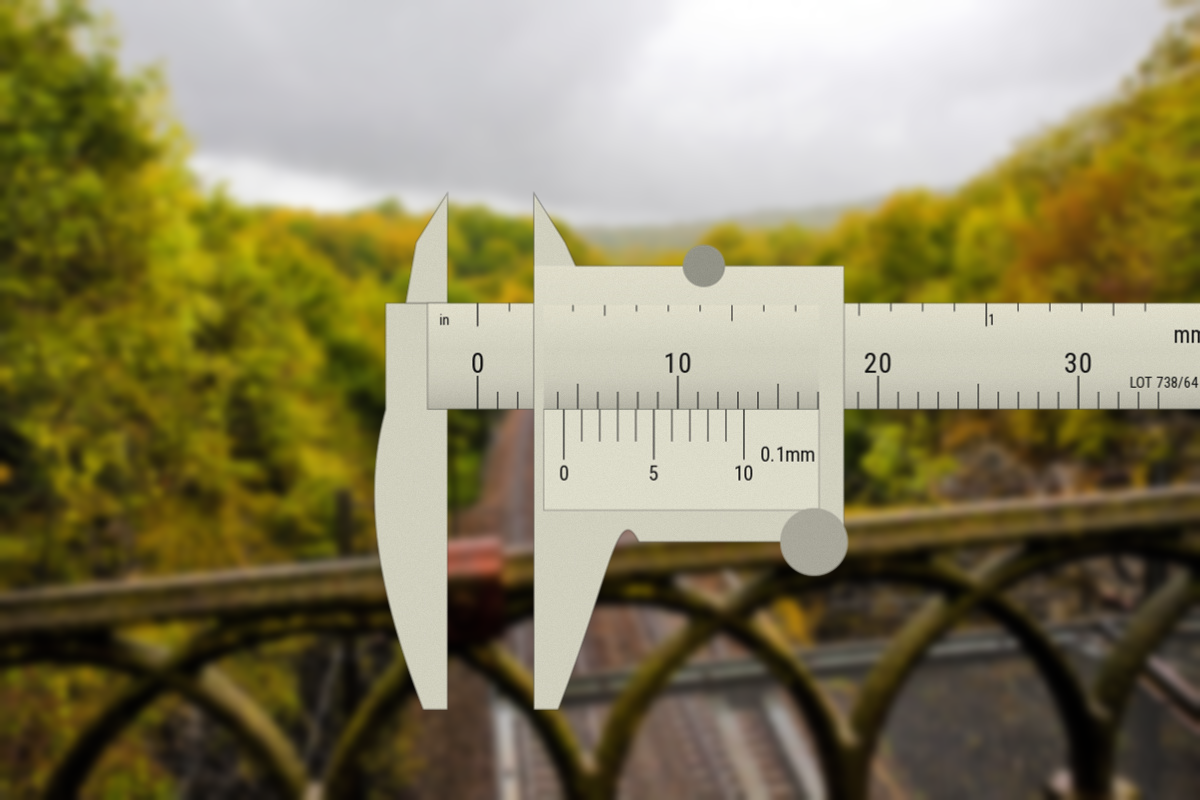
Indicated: {"value": 4.3, "unit": "mm"}
